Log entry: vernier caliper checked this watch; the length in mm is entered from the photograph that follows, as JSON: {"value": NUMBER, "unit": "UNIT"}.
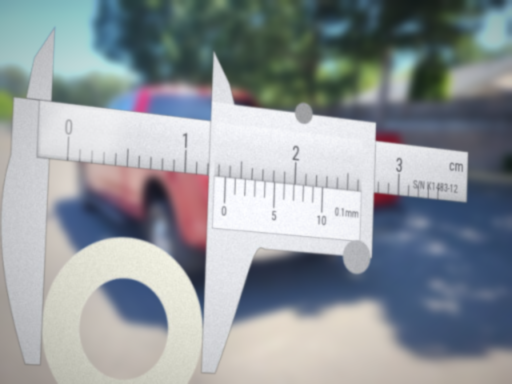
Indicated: {"value": 13.6, "unit": "mm"}
